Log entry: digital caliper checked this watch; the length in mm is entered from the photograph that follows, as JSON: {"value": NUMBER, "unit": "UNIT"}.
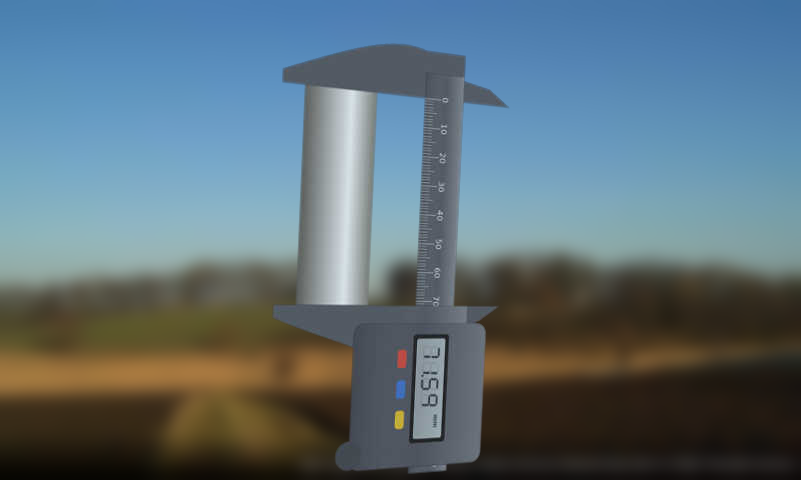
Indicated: {"value": 71.59, "unit": "mm"}
